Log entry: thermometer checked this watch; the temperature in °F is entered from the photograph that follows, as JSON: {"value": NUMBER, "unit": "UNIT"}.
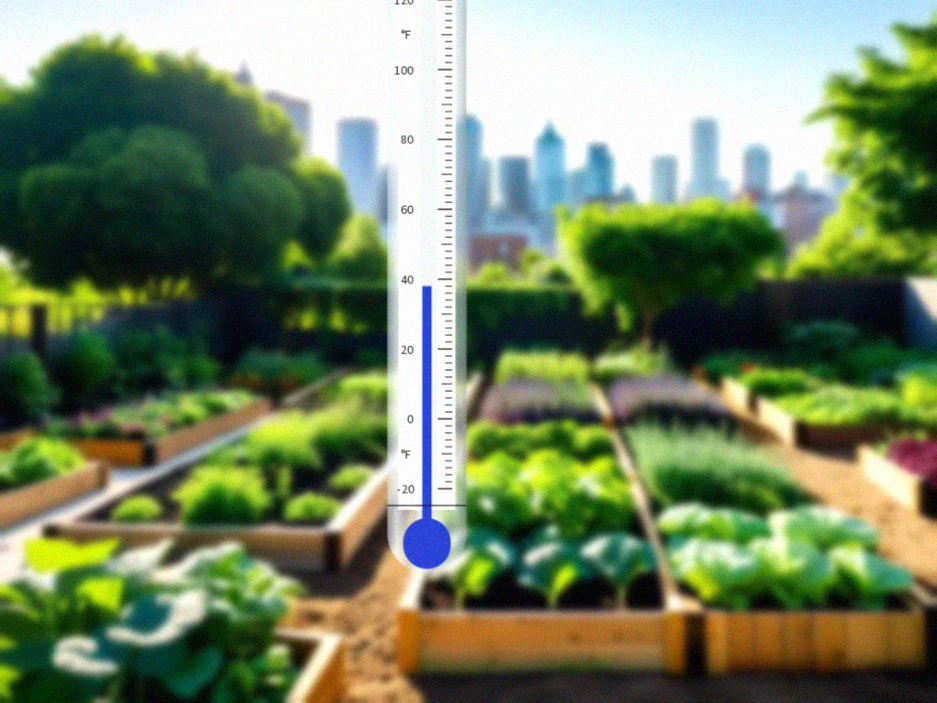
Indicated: {"value": 38, "unit": "°F"}
